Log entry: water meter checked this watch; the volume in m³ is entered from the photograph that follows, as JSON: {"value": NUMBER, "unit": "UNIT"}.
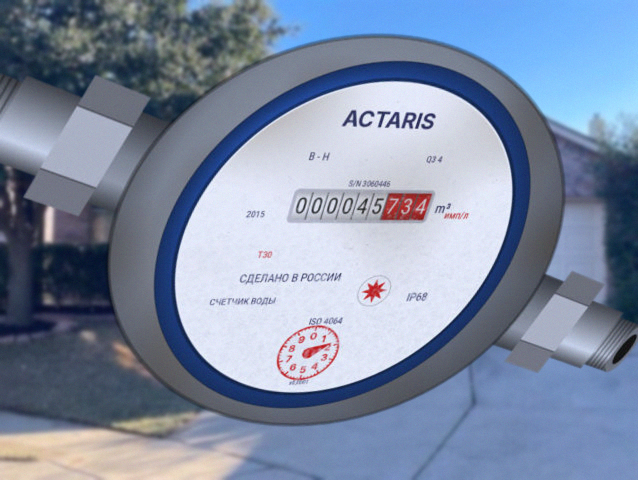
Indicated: {"value": 45.7341, "unit": "m³"}
